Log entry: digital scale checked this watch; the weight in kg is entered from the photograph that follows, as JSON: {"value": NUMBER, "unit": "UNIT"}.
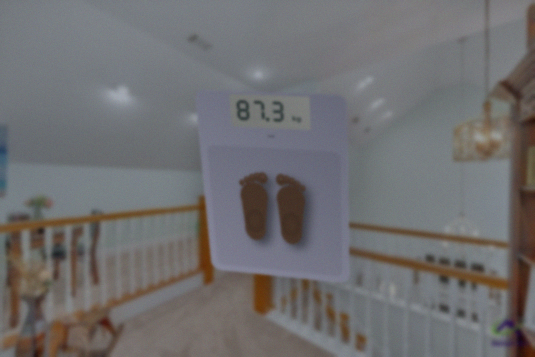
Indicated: {"value": 87.3, "unit": "kg"}
